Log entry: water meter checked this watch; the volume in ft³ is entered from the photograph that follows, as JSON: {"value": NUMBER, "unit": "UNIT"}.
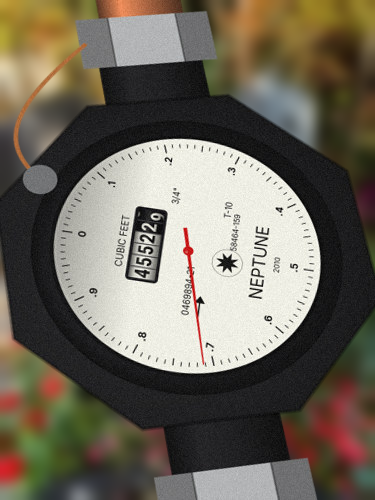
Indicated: {"value": 455228.71, "unit": "ft³"}
